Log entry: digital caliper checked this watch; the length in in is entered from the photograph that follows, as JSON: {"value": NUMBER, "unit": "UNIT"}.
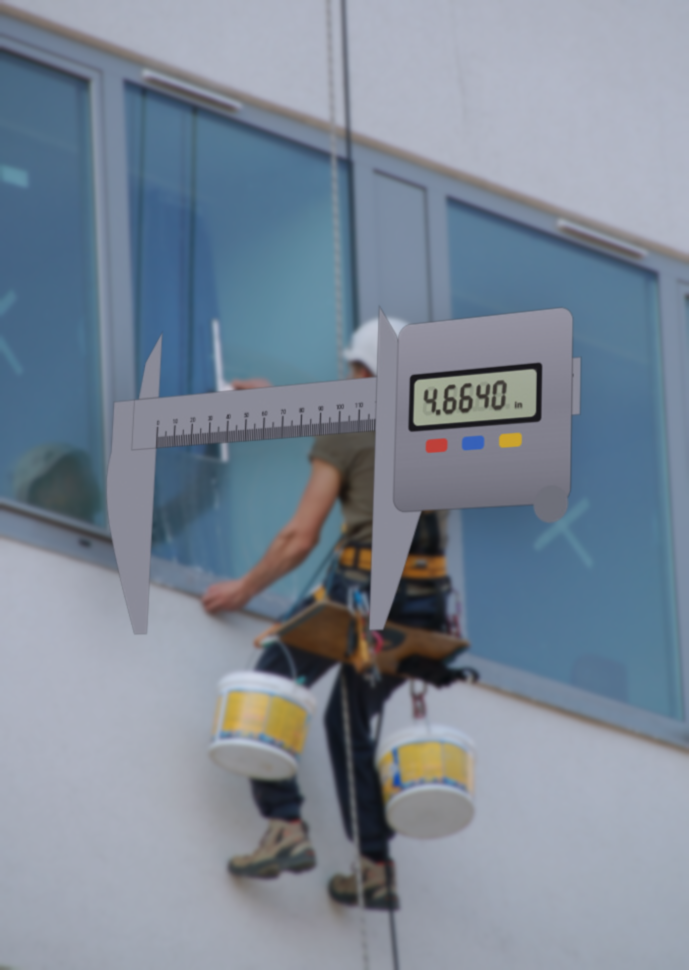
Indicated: {"value": 4.6640, "unit": "in"}
